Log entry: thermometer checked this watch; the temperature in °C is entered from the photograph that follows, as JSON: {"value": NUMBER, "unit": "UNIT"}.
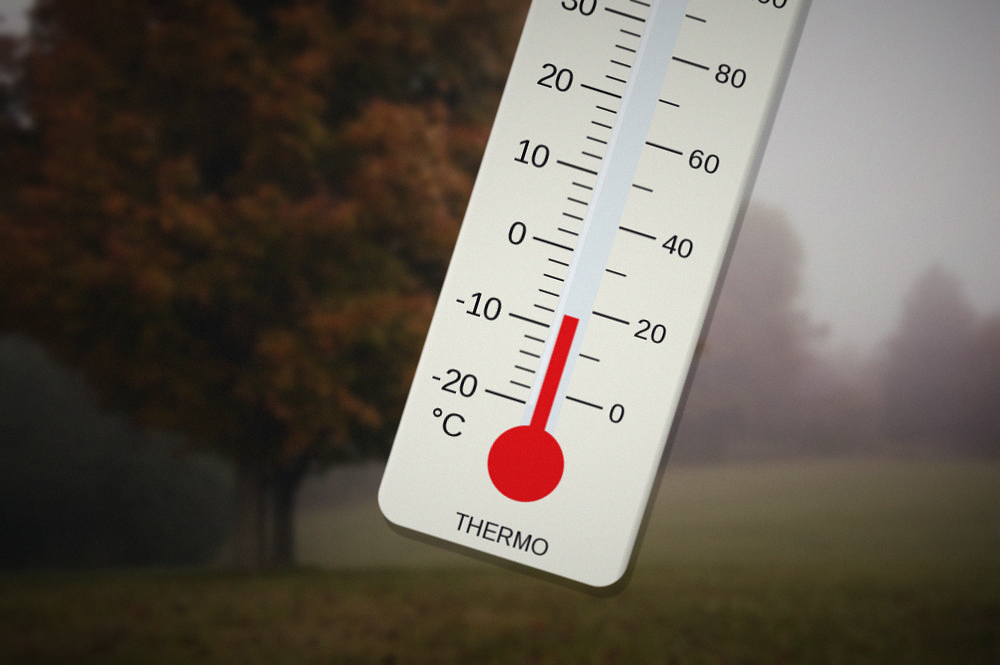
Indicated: {"value": -8, "unit": "°C"}
